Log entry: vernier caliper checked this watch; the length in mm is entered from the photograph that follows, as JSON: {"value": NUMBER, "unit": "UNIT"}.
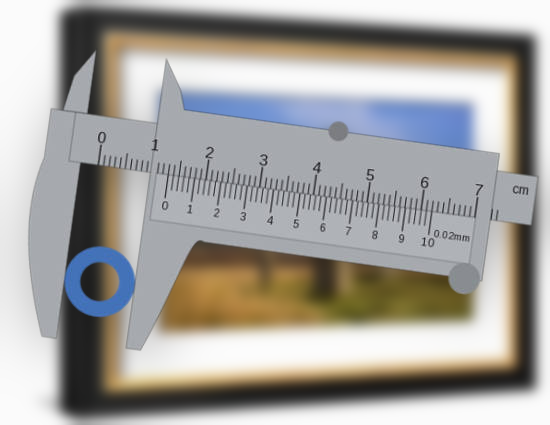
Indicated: {"value": 13.0, "unit": "mm"}
